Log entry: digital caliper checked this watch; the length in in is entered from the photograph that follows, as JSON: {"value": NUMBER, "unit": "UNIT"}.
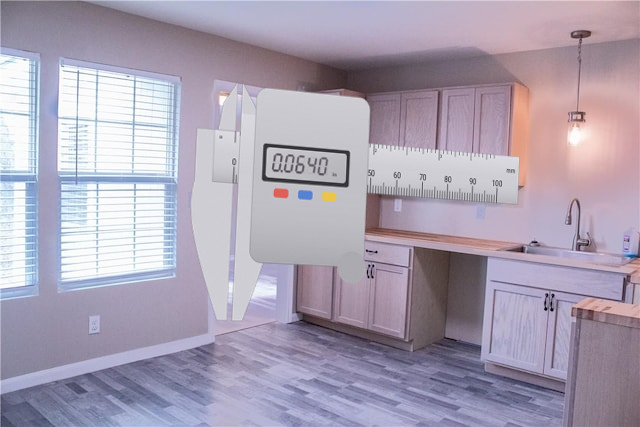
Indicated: {"value": 0.0640, "unit": "in"}
